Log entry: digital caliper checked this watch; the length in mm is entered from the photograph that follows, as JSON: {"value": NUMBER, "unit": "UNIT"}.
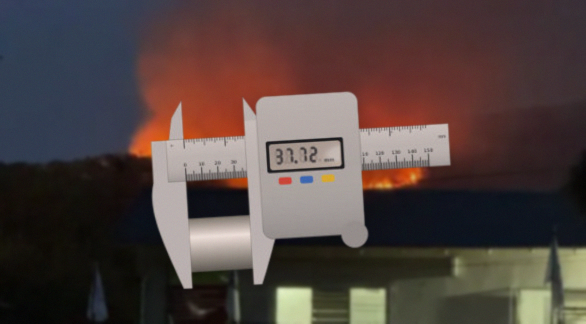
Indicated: {"value": 37.72, "unit": "mm"}
